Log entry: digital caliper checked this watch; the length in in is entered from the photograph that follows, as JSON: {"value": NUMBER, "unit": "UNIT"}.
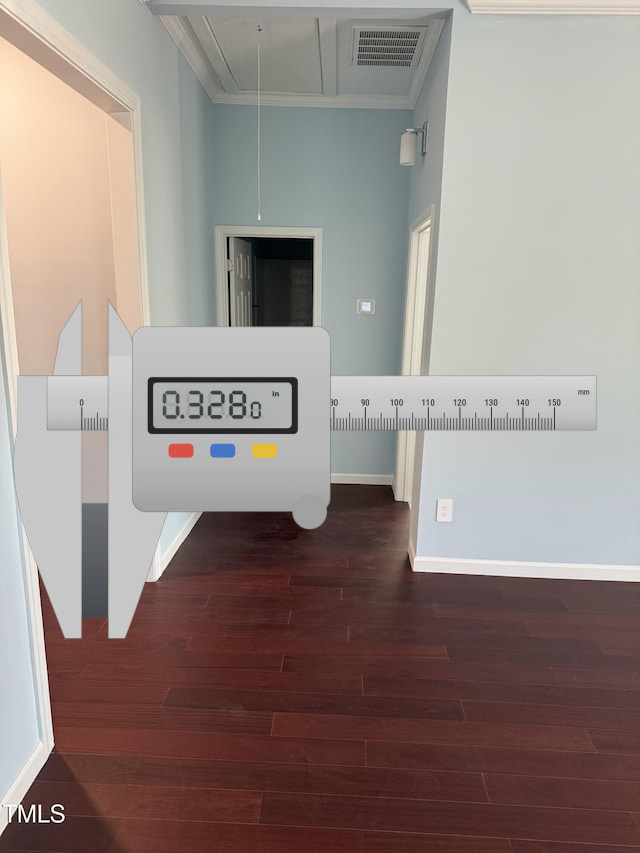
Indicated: {"value": 0.3280, "unit": "in"}
